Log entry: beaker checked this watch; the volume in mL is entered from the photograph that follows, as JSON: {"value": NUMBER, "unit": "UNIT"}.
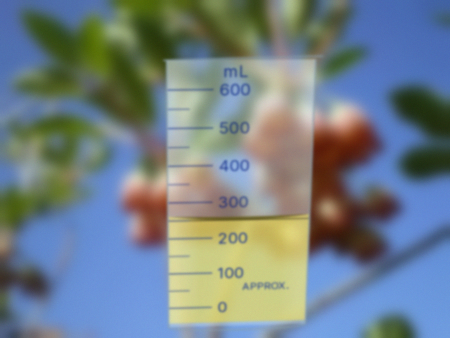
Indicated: {"value": 250, "unit": "mL"}
